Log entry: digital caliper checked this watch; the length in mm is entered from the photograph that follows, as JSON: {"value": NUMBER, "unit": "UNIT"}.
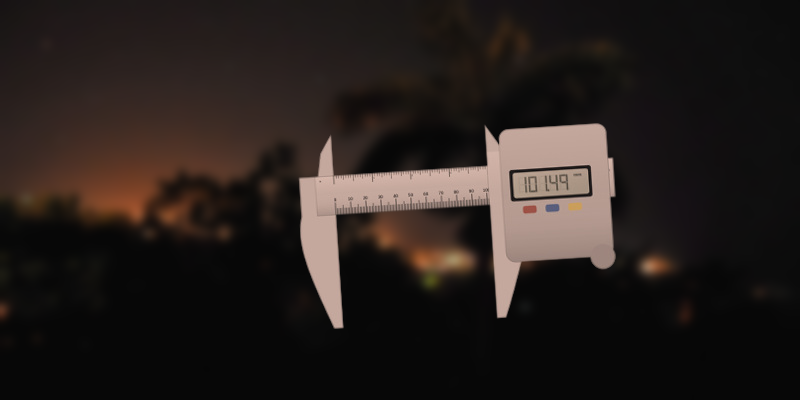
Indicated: {"value": 101.49, "unit": "mm"}
